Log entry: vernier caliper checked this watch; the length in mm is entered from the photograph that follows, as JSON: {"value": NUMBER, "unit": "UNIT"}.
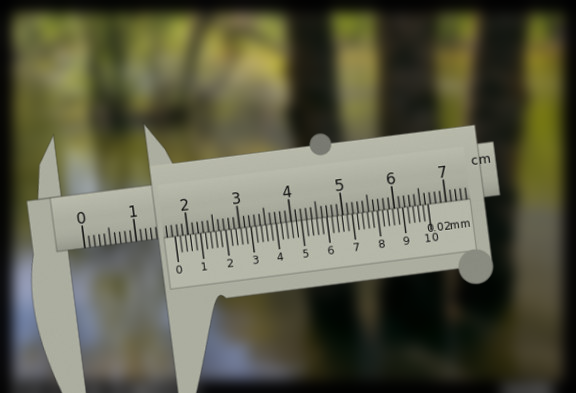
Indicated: {"value": 17.5, "unit": "mm"}
